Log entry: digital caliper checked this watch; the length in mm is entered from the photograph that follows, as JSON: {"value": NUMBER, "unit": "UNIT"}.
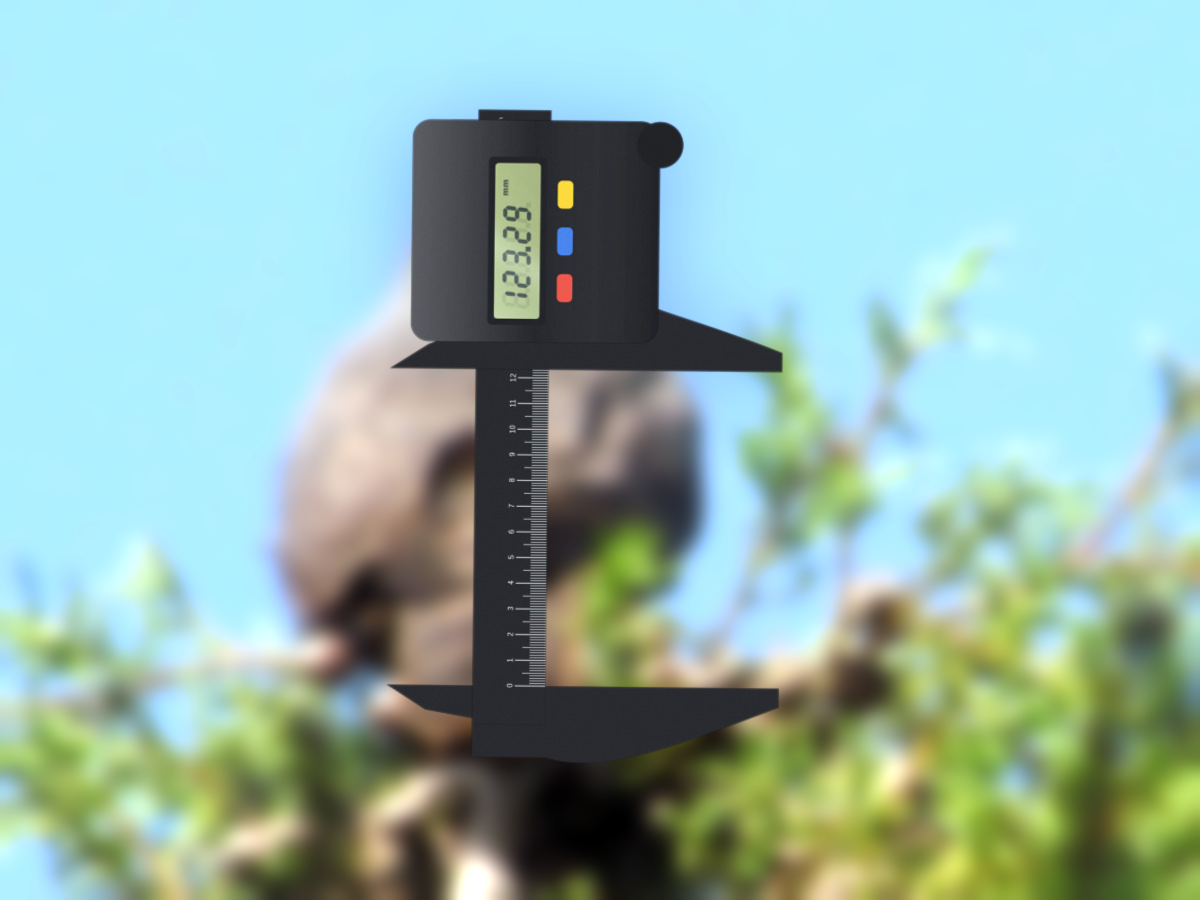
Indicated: {"value": 123.29, "unit": "mm"}
